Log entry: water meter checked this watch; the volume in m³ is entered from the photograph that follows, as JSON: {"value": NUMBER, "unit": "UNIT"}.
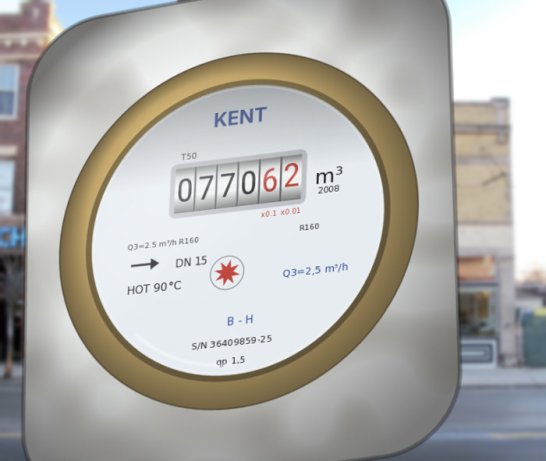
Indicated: {"value": 770.62, "unit": "m³"}
